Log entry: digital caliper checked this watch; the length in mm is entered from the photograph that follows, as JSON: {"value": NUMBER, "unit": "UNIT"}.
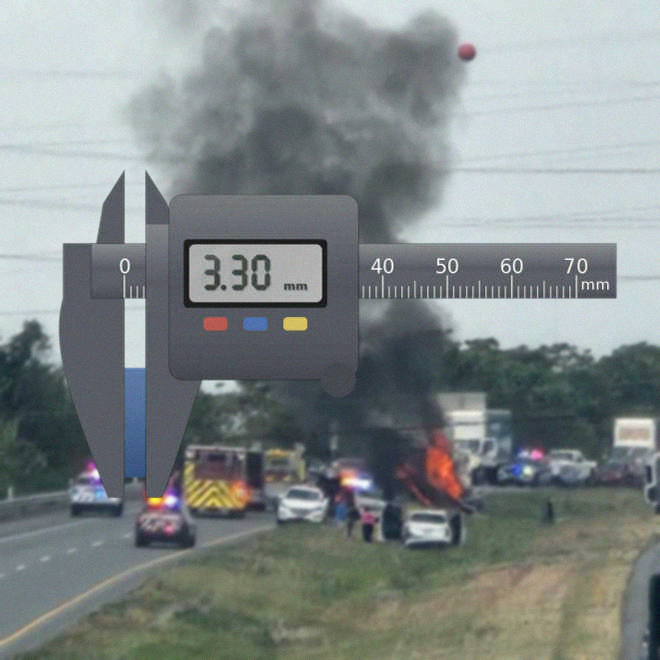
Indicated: {"value": 3.30, "unit": "mm"}
